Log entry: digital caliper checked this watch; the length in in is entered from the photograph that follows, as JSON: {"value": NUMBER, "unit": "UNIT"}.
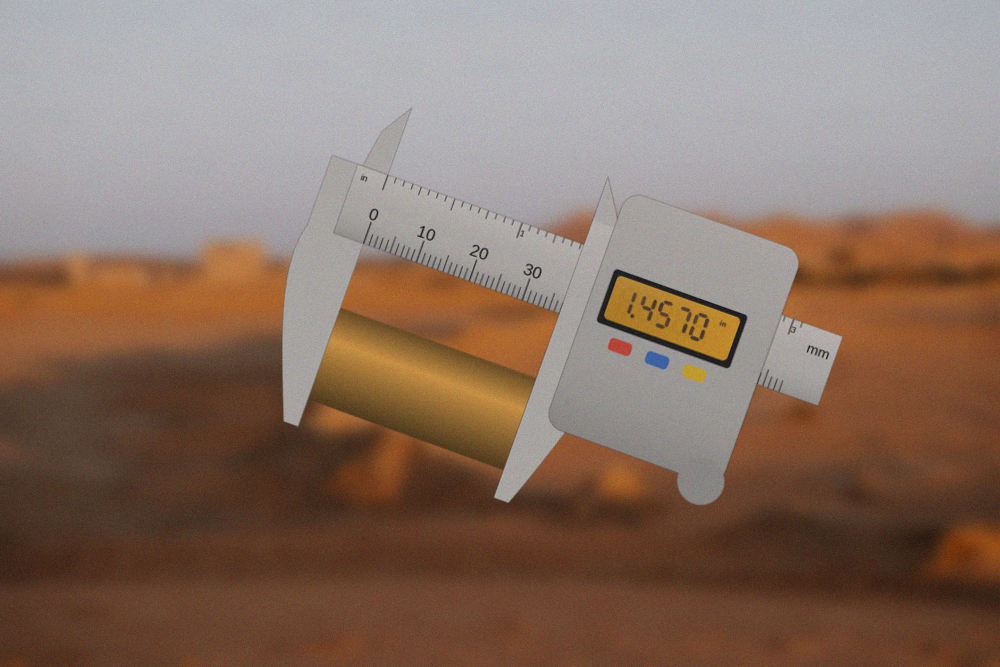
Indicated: {"value": 1.4570, "unit": "in"}
